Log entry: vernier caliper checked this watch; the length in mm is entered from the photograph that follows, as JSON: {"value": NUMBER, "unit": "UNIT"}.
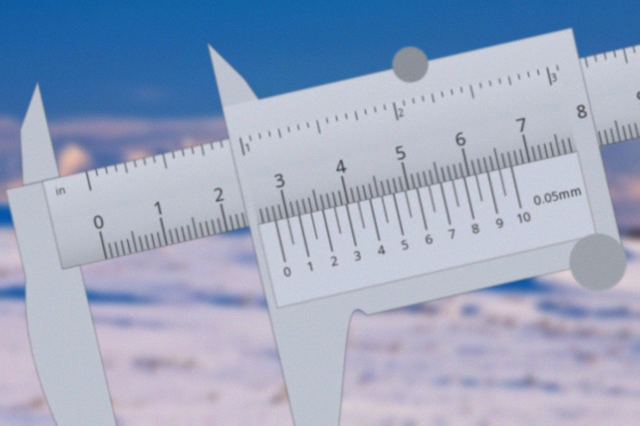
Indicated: {"value": 28.0, "unit": "mm"}
